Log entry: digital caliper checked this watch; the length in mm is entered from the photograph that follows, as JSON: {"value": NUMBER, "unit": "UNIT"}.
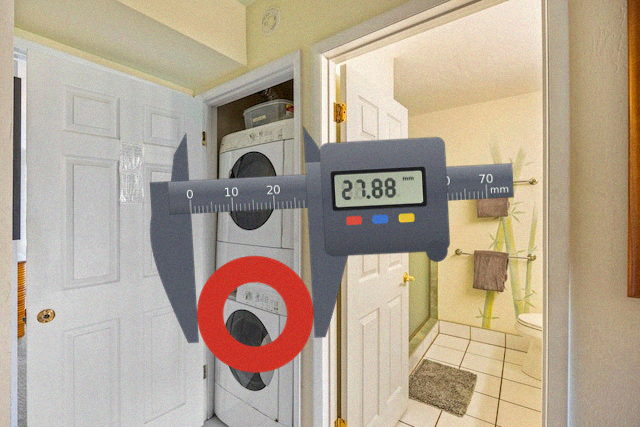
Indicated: {"value": 27.88, "unit": "mm"}
